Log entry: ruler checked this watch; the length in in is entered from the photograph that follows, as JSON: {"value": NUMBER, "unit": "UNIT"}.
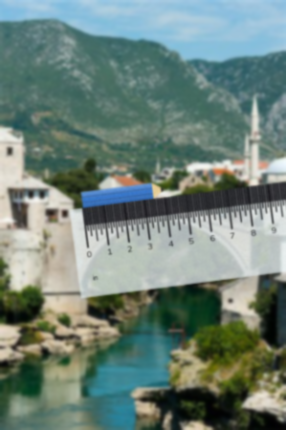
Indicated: {"value": 4, "unit": "in"}
